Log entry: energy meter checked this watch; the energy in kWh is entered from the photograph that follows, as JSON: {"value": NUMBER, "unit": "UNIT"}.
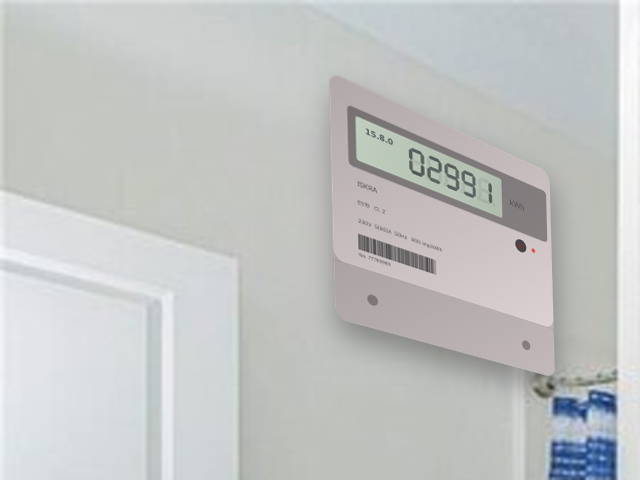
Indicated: {"value": 2991, "unit": "kWh"}
